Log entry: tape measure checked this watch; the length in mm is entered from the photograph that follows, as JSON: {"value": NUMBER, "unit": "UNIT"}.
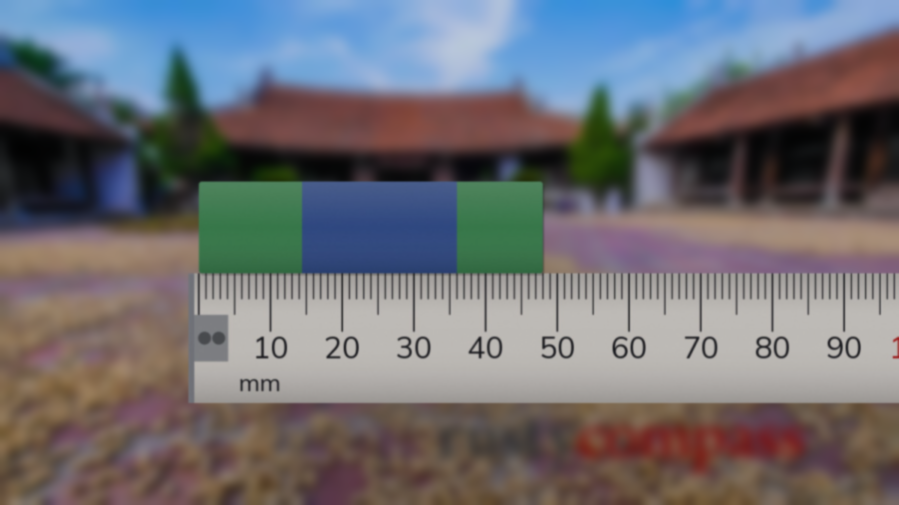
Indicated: {"value": 48, "unit": "mm"}
